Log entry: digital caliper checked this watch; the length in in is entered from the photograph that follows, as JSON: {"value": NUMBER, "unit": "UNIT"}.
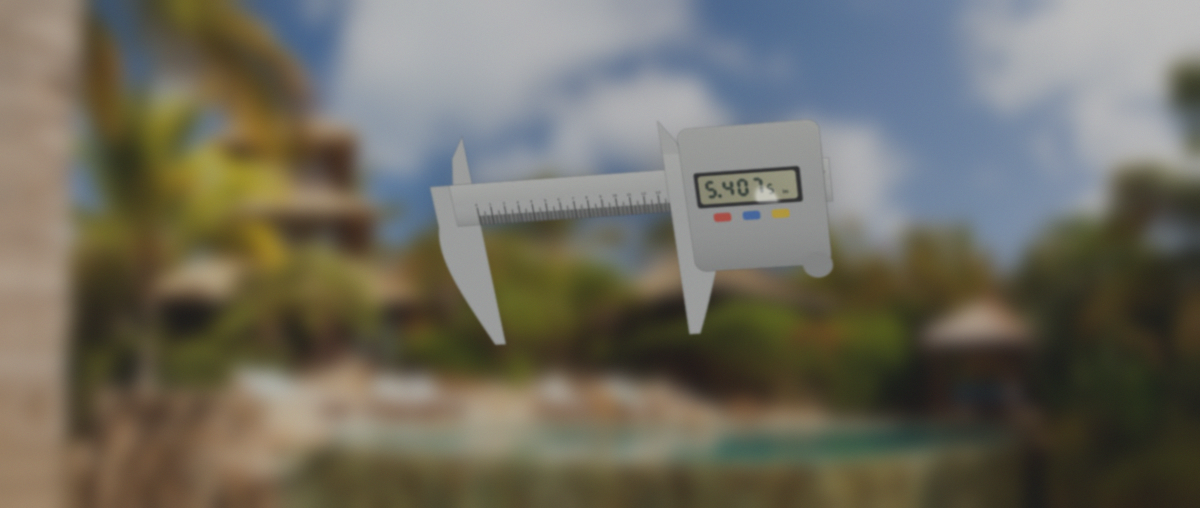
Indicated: {"value": 5.4075, "unit": "in"}
